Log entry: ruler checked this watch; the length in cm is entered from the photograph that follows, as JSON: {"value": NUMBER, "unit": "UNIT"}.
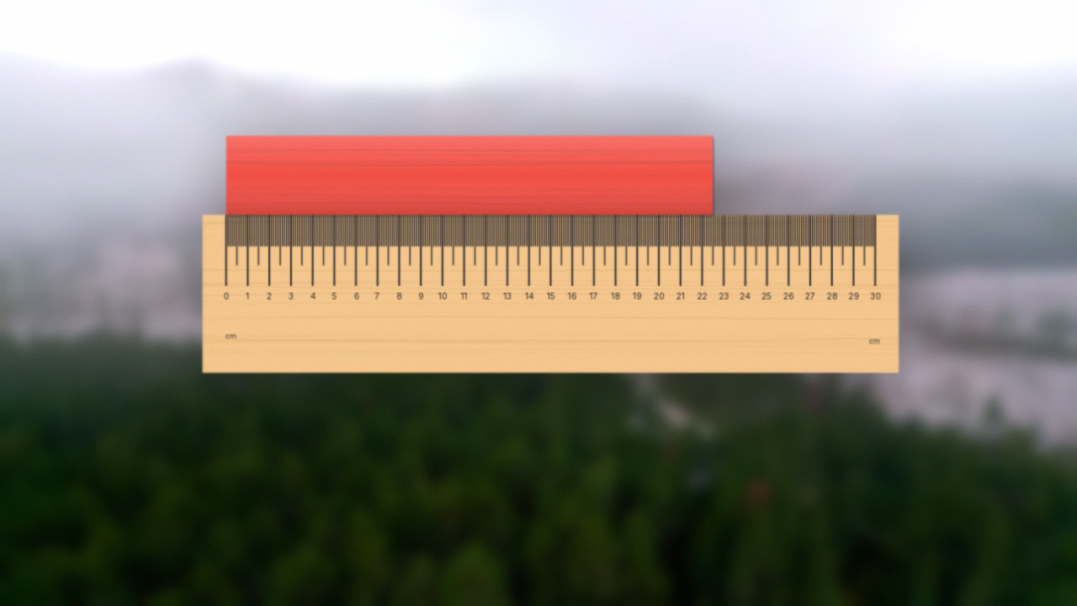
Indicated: {"value": 22.5, "unit": "cm"}
